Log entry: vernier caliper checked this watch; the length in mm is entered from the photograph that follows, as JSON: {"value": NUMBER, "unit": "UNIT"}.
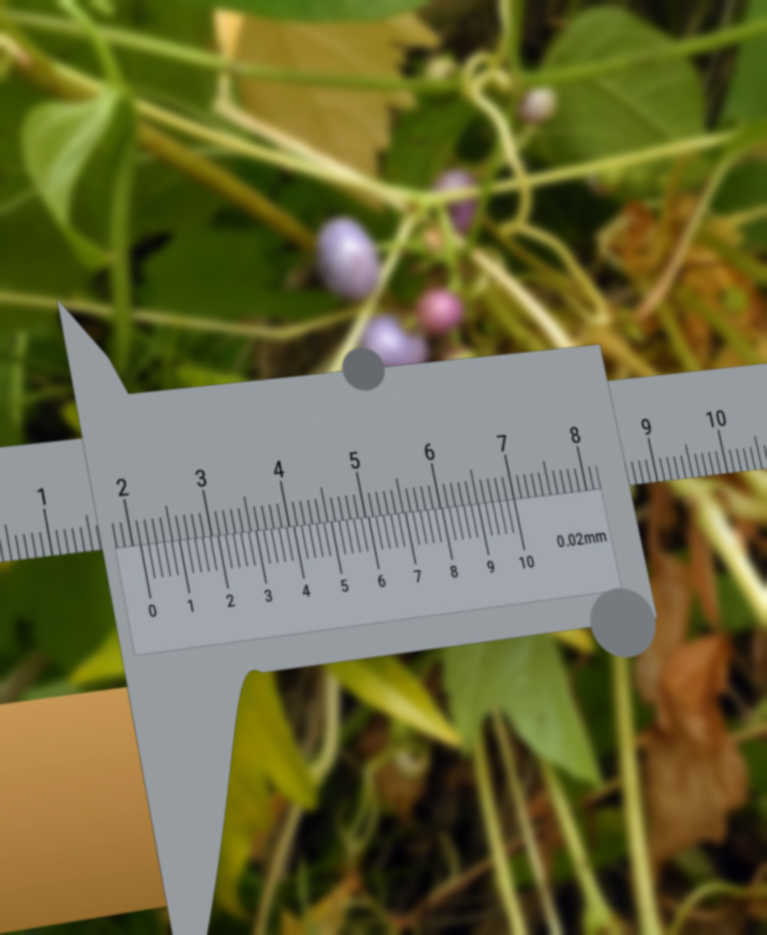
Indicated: {"value": 21.0, "unit": "mm"}
